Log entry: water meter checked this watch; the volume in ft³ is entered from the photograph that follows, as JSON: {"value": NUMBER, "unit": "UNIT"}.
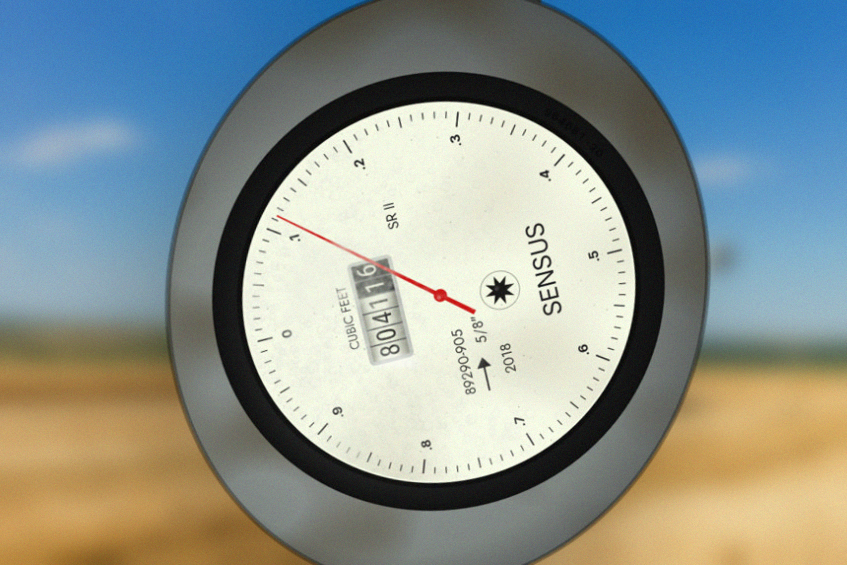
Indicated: {"value": 804116.11, "unit": "ft³"}
